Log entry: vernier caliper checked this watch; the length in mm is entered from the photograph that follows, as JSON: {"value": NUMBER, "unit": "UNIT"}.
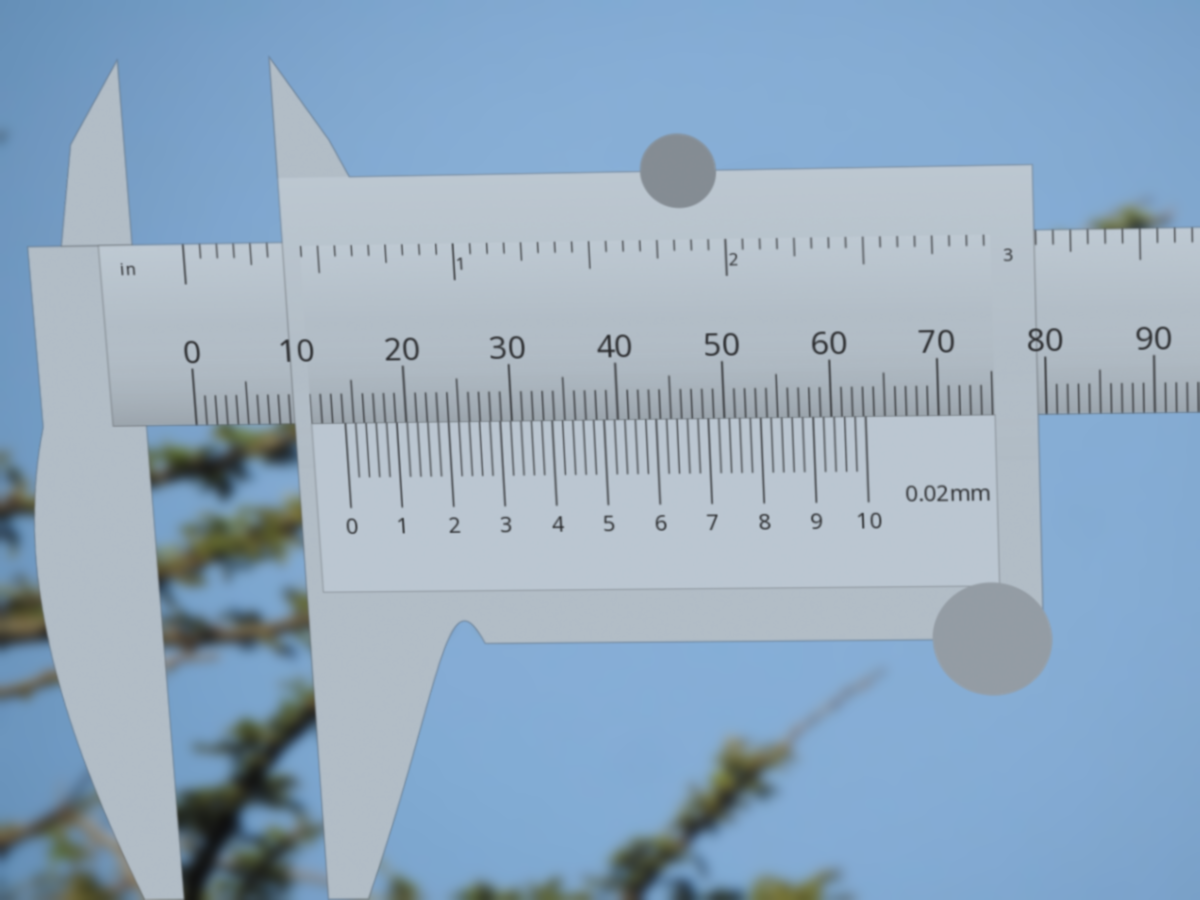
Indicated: {"value": 14.2, "unit": "mm"}
